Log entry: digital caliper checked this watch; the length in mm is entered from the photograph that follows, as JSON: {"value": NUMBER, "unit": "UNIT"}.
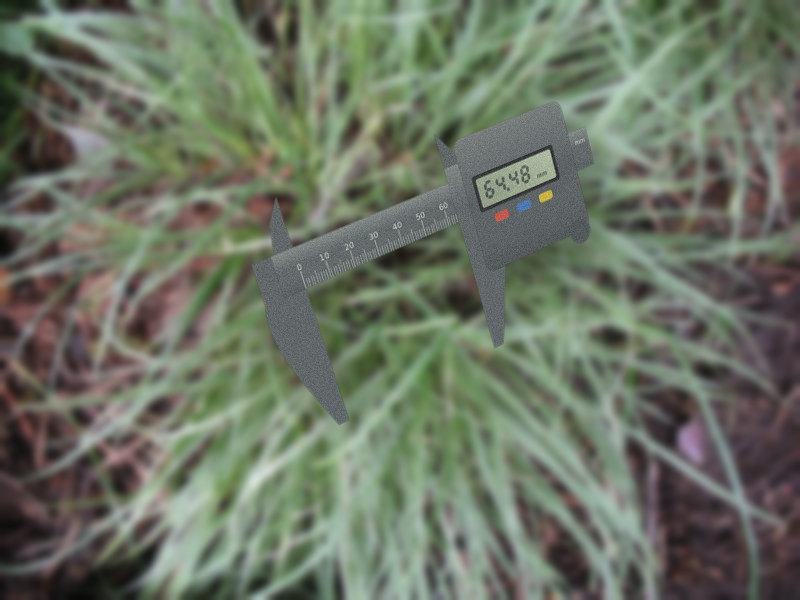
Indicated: {"value": 64.48, "unit": "mm"}
